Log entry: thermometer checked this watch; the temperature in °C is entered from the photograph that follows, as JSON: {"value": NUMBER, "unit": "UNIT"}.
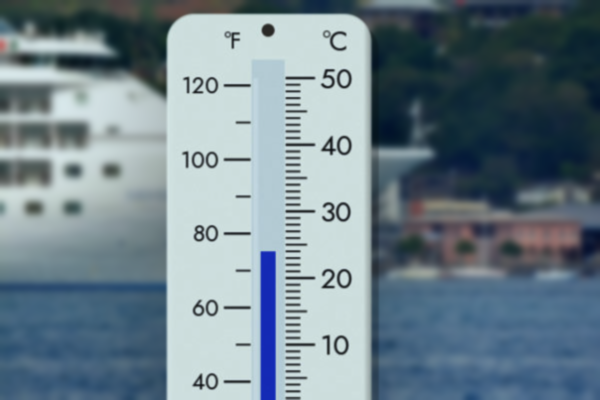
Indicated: {"value": 24, "unit": "°C"}
